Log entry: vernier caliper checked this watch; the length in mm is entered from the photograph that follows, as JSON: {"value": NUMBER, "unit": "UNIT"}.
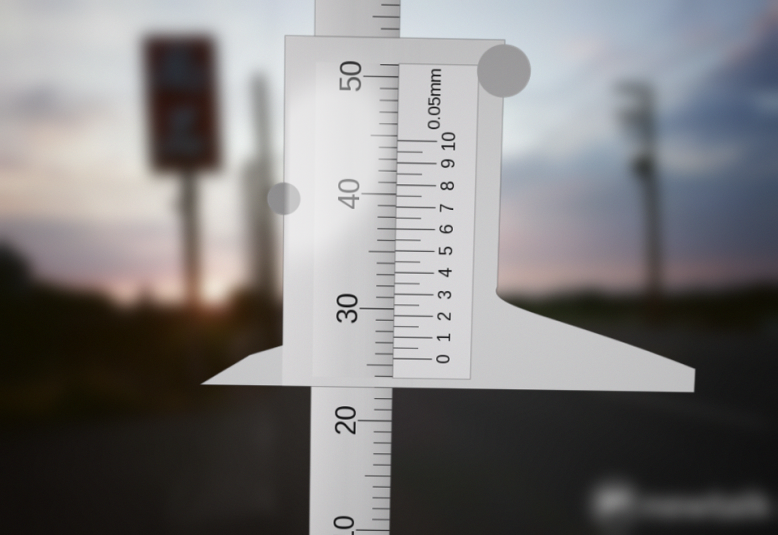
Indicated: {"value": 25.6, "unit": "mm"}
